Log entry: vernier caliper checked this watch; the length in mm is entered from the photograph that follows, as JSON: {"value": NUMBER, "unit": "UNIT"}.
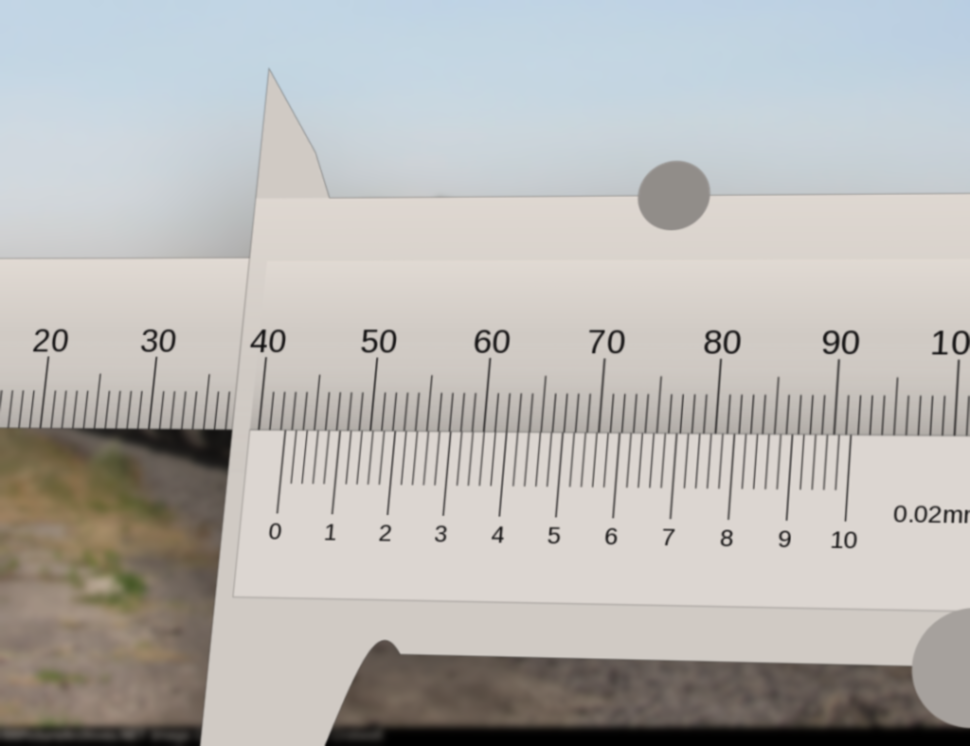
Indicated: {"value": 42.4, "unit": "mm"}
